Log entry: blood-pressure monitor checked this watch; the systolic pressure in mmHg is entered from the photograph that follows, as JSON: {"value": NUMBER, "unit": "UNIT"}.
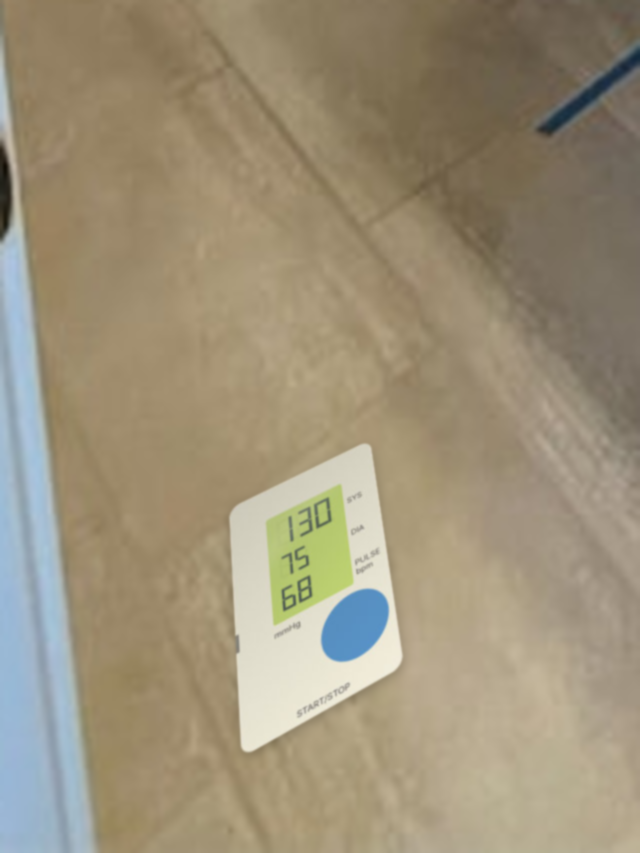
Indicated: {"value": 130, "unit": "mmHg"}
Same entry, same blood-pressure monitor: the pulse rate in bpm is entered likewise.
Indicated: {"value": 68, "unit": "bpm"}
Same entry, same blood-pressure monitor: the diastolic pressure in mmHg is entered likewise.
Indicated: {"value": 75, "unit": "mmHg"}
